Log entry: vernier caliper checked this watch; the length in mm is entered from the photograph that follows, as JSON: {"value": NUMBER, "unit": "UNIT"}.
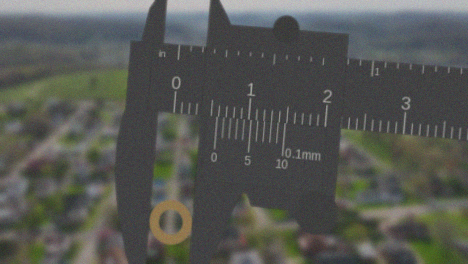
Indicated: {"value": 5.8, "unit": "mm"}
